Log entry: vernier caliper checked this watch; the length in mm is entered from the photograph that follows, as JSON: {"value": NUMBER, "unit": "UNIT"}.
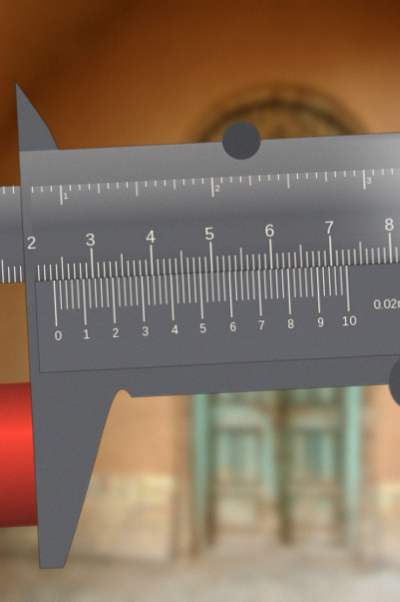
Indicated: {"value": 23.5, "unit": "mm"}
